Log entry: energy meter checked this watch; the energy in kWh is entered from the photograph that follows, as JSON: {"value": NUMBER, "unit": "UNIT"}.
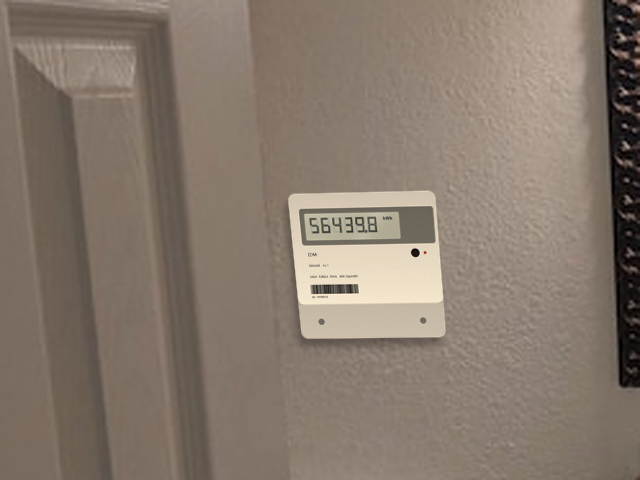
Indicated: {"value": 56439.8, "unit": "kWh"}
